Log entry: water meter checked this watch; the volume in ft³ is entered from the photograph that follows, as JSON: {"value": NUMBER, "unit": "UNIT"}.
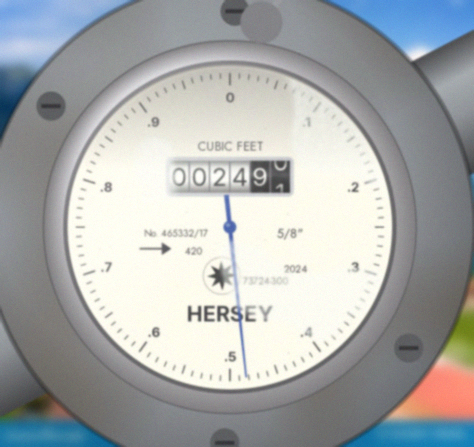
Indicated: {"value": 2490.48, "unit": "ft³"}
